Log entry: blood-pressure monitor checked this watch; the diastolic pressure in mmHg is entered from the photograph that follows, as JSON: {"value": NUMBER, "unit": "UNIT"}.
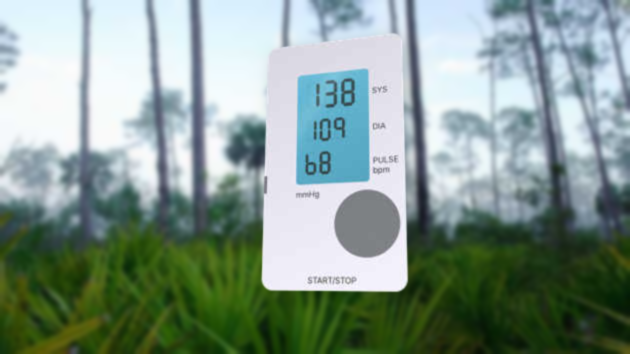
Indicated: {"value": 109, "unit": "mmHg"}
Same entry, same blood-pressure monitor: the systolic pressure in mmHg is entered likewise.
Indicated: {"value": 138, "unit": "mmHg"}
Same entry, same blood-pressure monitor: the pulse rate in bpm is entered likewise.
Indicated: {"value": 68, "unit": "bpm"}
